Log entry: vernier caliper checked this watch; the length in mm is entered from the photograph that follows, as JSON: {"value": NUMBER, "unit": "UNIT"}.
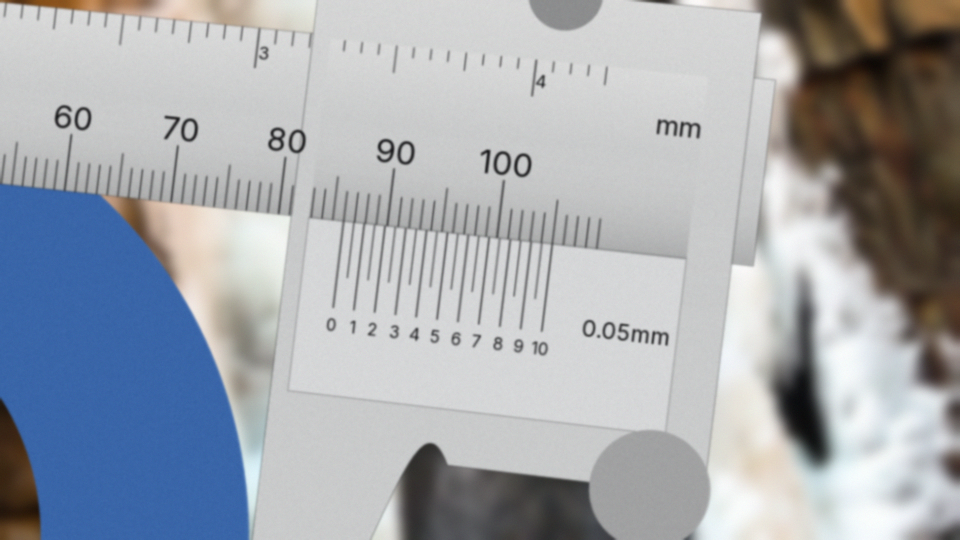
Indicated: {"value": 86.0, "unit": "mm"}
